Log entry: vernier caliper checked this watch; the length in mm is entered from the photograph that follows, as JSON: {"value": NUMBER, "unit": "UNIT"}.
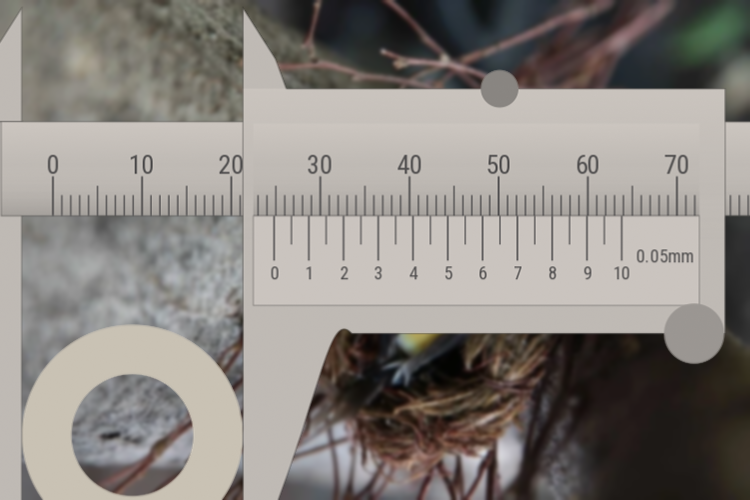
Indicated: {"value": 24.8, "unit": "mm"}
